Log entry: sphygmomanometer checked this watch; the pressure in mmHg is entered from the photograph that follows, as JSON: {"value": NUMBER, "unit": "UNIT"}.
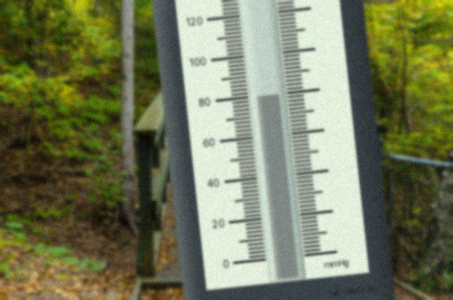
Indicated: {"value": 80, "unit": "mmHg"}
